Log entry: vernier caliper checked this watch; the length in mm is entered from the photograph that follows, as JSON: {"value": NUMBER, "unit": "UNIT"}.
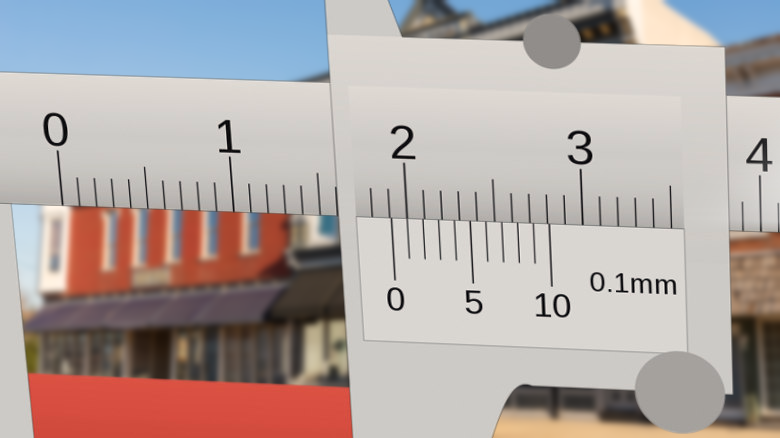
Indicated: {"value": 19.1, "unit": "mm"}
